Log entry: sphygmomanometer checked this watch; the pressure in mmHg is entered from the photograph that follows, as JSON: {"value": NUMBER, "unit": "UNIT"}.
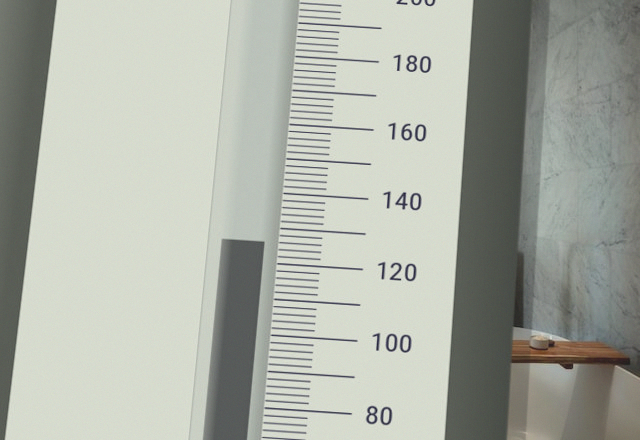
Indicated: {"value": 126, "unit": "mmHg"}
